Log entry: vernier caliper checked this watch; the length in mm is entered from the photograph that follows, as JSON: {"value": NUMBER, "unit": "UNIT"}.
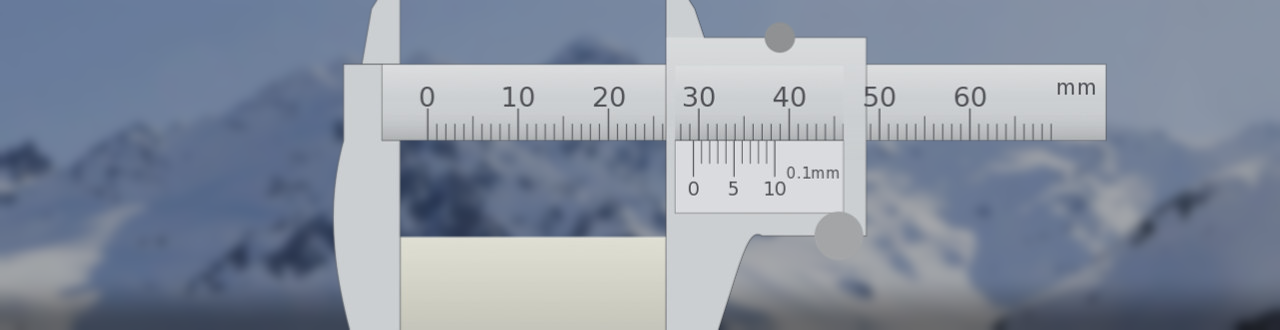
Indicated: {"value": 29.4, "unit": "mm"}
